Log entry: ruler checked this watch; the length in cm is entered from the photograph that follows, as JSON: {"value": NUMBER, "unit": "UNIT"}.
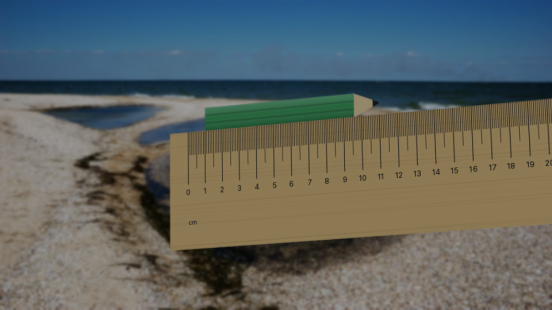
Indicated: {"value": 10, "unit": "cm"}
